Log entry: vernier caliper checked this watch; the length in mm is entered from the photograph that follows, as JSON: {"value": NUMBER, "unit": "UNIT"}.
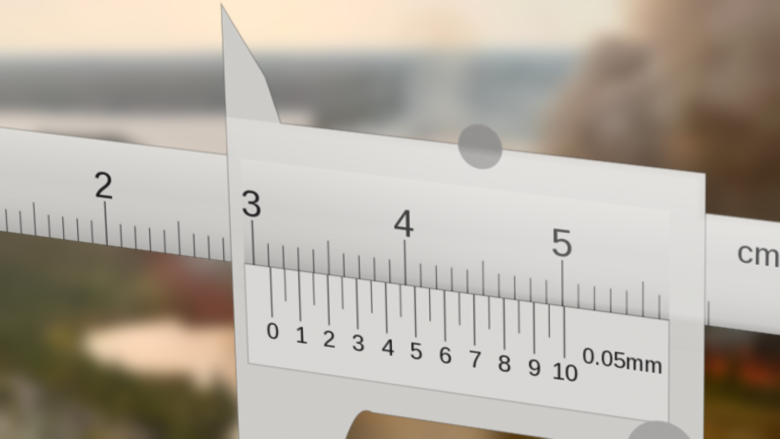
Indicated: {"value": 31.1, "unit": "mm"}
